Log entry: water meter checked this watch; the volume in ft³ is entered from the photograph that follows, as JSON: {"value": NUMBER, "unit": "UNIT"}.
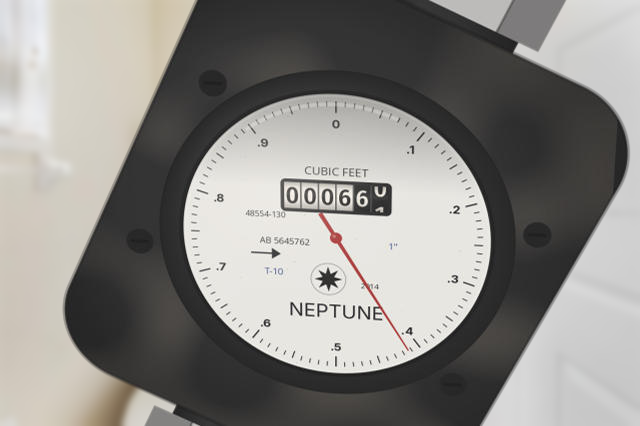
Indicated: {"value": 660.41, "unit": "ft³"}
